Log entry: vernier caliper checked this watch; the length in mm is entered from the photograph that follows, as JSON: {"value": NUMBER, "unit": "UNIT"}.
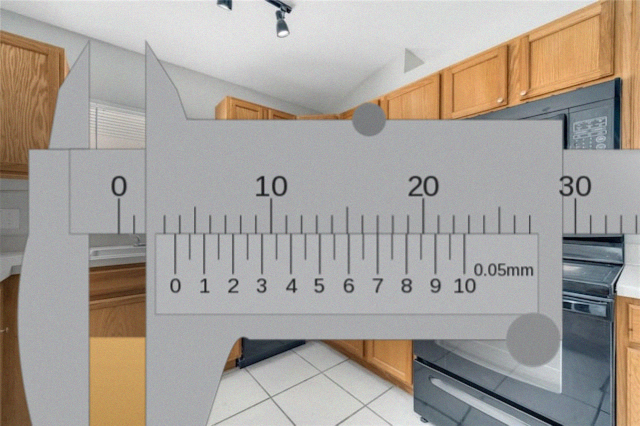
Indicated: {"value": 3.7, "unit": "mm"}
